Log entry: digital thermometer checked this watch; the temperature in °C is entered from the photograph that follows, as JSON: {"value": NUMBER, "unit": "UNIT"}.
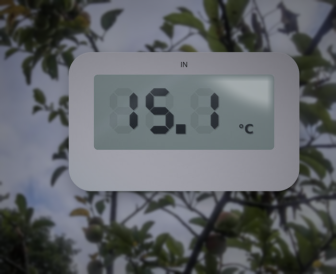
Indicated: {"value": 15.1, "unit": "°C"}
